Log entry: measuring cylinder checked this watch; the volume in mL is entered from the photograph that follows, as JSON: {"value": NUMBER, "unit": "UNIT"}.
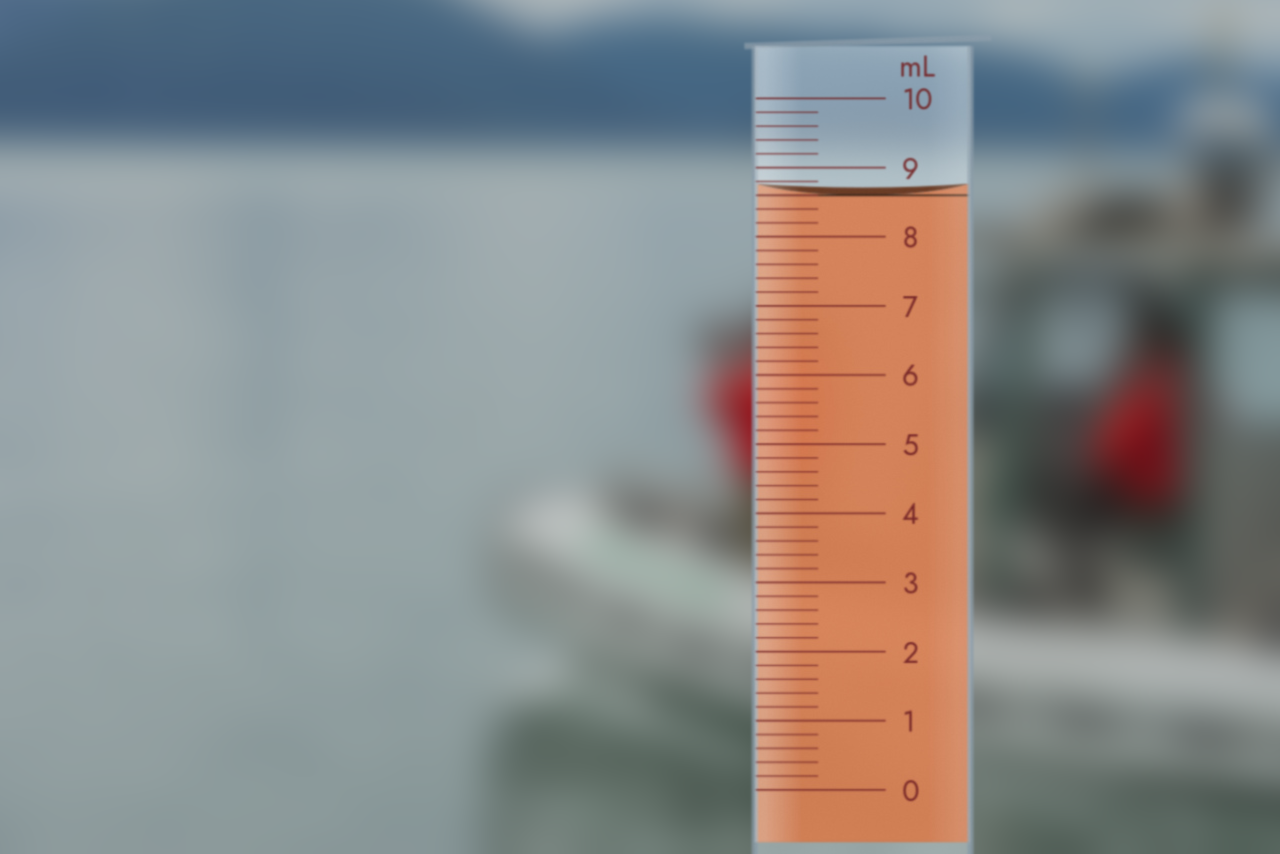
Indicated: {"value": 8.6, "unit": "mL"}
